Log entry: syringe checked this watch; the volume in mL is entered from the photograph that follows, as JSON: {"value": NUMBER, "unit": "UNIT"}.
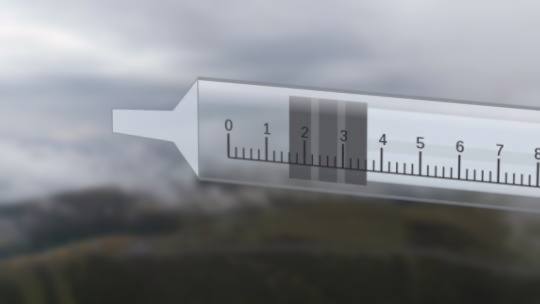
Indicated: {"value": 1.6, "unit": "mL"}
